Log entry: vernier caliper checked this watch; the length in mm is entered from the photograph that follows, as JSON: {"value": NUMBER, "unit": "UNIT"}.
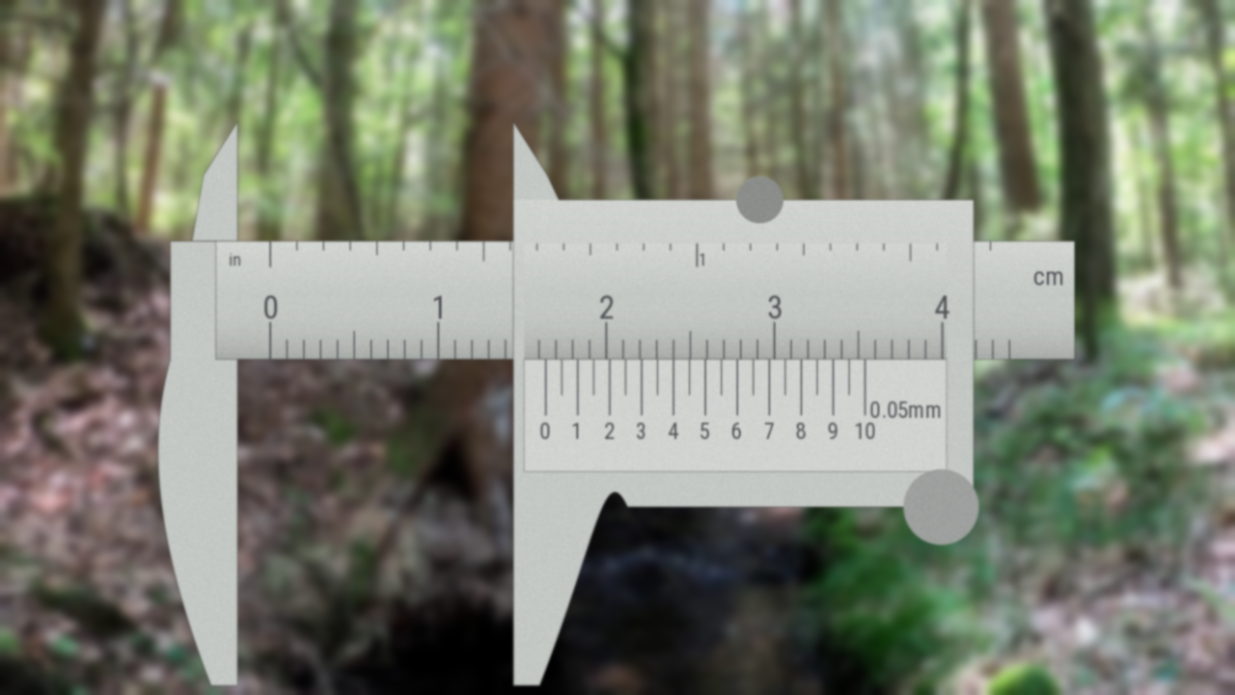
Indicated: {"value": 16.4, "unit": "mm"}
